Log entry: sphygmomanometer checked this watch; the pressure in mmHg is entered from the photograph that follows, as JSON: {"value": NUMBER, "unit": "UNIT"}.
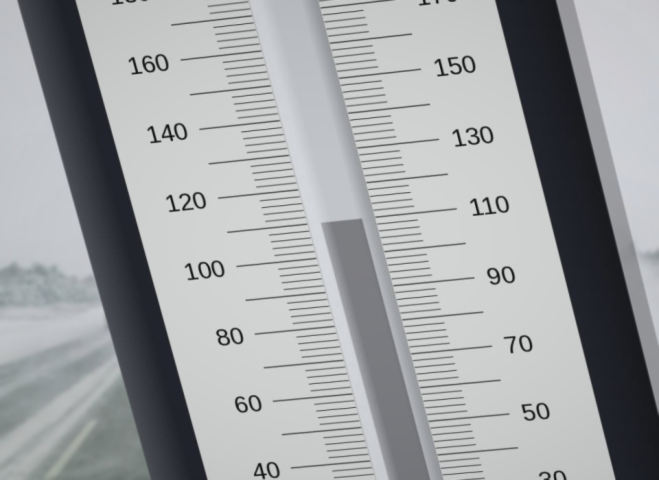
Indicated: {"value": 110, "unit": "mmHg"}
